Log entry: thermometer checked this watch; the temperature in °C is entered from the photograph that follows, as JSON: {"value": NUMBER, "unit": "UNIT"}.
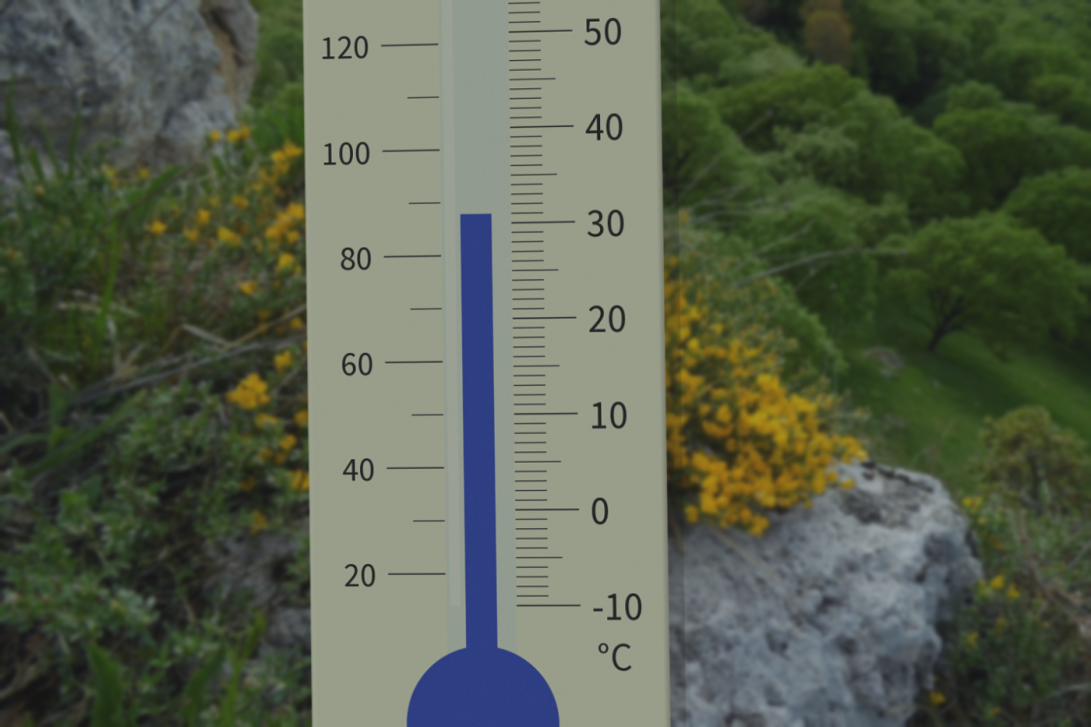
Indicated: {"value": 31, "unit": "°C"}
